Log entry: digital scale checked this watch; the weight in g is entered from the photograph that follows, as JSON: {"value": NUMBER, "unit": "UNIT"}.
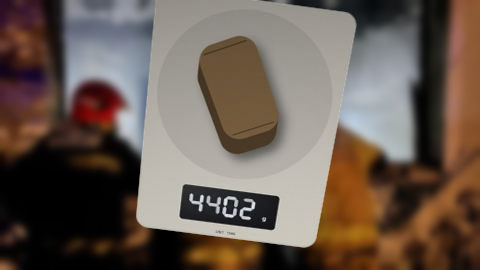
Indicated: {"value": 4402, "unit": "g"}
